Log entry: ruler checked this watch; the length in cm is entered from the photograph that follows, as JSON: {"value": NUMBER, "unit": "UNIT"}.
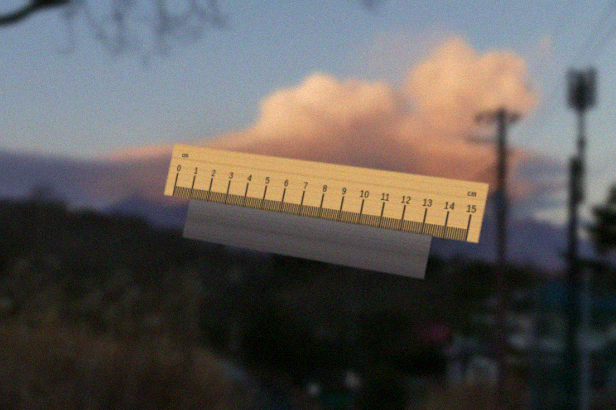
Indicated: {"value": 12.5, "unit": "cm"}
